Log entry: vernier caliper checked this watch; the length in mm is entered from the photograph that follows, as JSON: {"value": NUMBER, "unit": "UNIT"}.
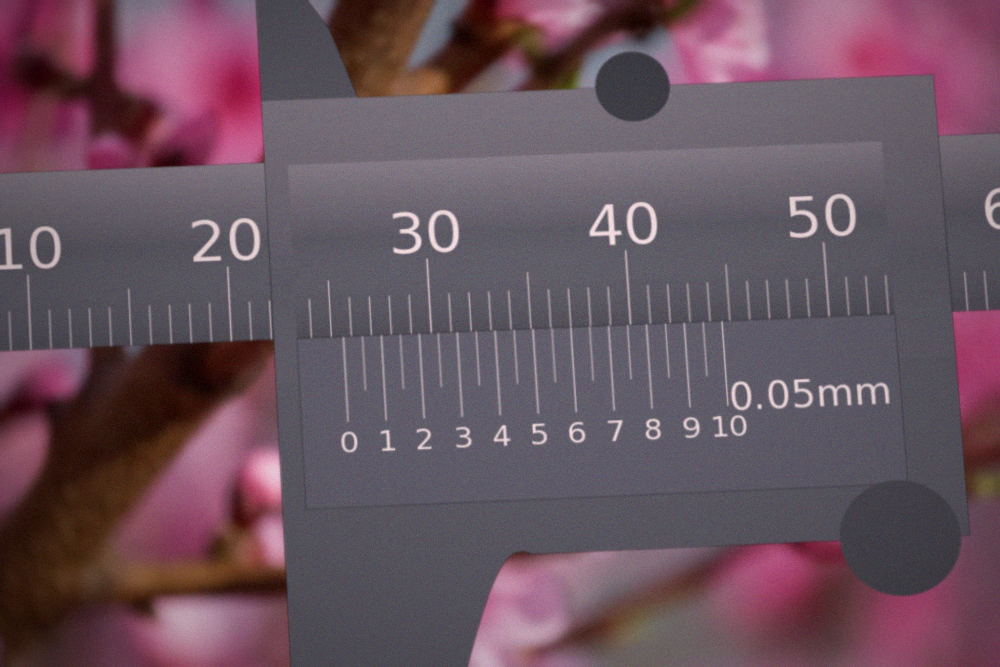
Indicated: {"value": 25.6, "unit": "mm"}
